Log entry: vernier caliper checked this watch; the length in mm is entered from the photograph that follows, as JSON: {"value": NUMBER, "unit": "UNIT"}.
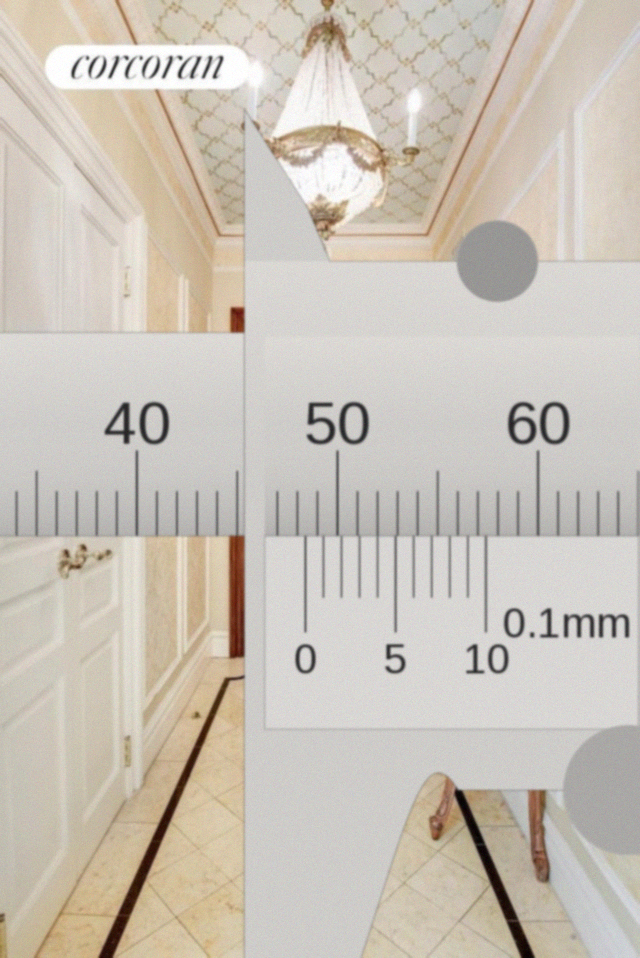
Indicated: {"value": 48.4, "unit": "mm"}
